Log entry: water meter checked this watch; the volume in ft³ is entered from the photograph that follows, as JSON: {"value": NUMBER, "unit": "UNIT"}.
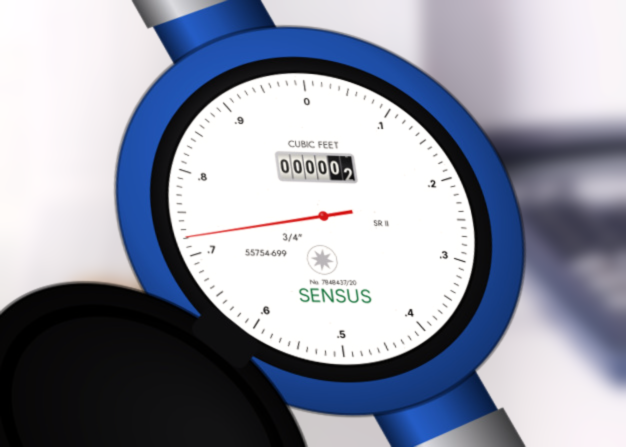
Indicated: {"value": 1.72, "unit": "ft³"}
